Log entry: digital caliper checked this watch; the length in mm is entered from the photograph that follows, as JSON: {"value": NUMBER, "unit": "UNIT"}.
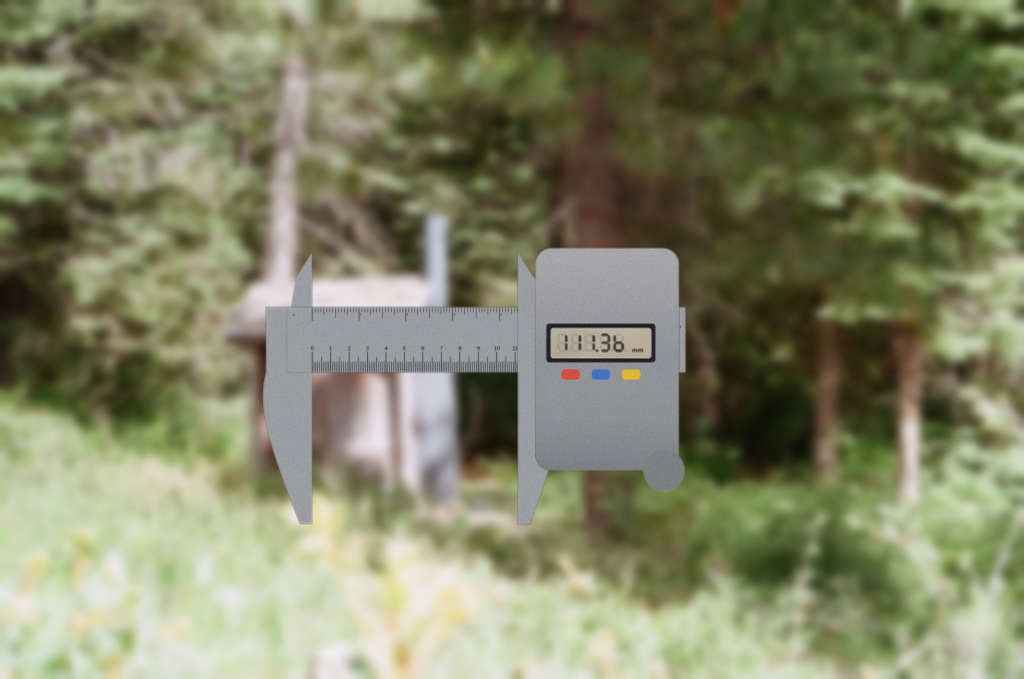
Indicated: {"value": 111.36, "unit": "mm"}
